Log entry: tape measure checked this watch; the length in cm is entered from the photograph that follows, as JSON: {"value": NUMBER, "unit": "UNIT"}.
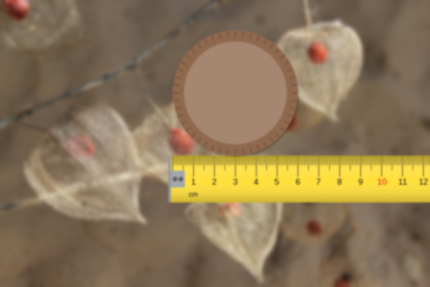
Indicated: {"value": 6, "unit": "cm"}
